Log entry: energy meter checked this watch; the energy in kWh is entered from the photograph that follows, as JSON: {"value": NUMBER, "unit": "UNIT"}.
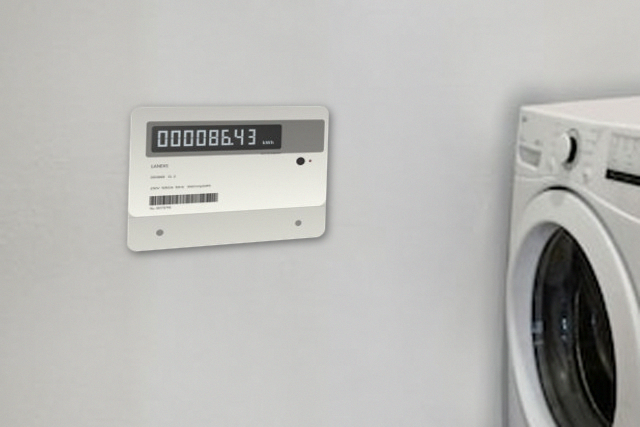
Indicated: {"value": 86.43, "unit": "kWh"}
